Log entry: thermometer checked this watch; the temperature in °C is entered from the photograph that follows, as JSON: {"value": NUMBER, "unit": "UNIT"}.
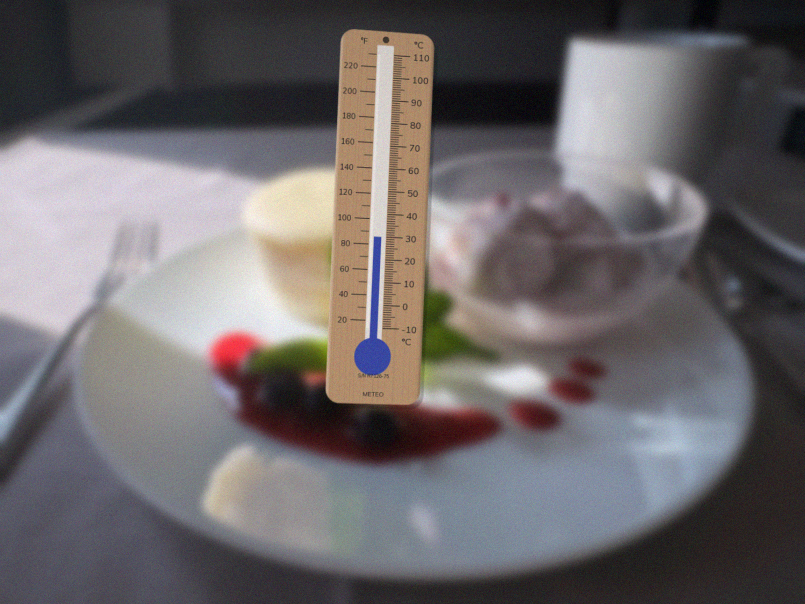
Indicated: {"value": 30, "unit": "°C"}
